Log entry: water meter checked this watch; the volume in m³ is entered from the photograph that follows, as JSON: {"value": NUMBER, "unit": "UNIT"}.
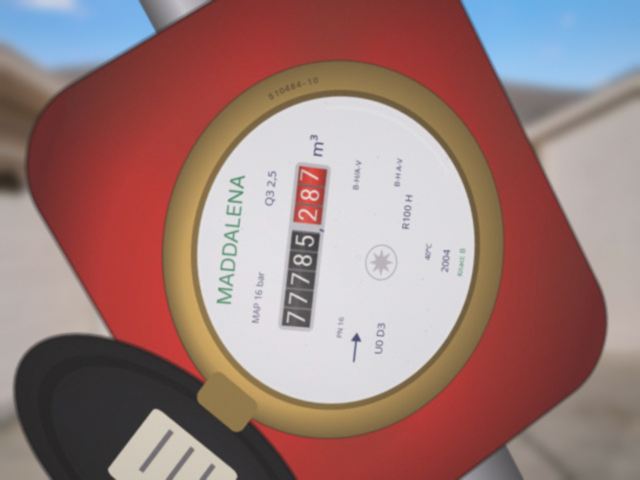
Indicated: {"value": 77785.287, "unit": "m³"}
